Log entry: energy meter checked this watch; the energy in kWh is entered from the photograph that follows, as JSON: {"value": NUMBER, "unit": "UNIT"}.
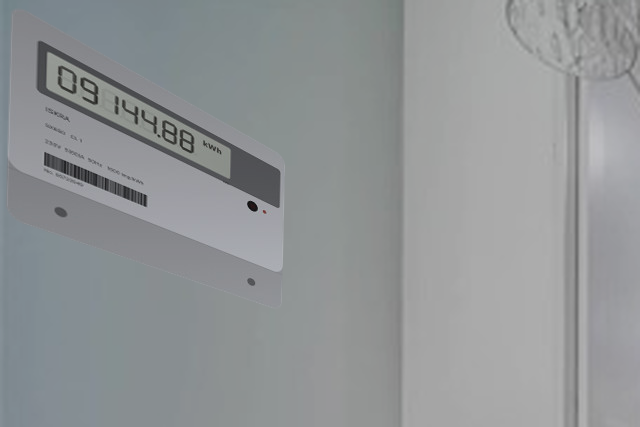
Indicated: {"value": 9144.88, "unit": "kWh"}
